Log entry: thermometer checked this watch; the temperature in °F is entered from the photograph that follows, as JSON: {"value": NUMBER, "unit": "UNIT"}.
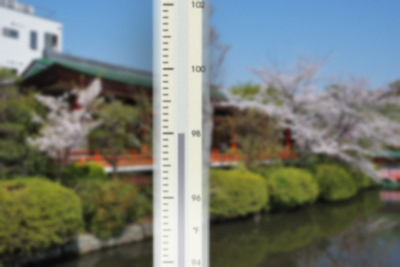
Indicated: {"value": 98, "unit": "°F"}
